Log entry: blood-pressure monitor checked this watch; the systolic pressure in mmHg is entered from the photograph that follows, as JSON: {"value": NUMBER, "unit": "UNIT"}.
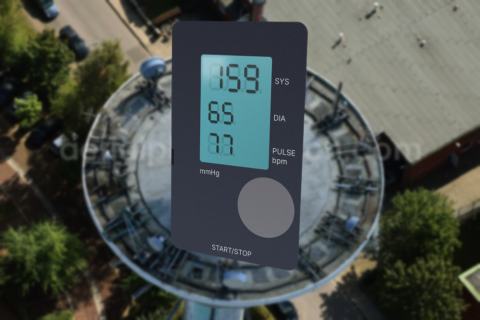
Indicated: {"value": 159, "unit": "mmHg"}
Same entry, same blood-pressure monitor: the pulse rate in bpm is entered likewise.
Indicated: {"value": 77, "unit": "bpm"}
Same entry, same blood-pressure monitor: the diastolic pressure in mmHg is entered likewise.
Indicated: {"value": 65, "unit": "mmHg"}
